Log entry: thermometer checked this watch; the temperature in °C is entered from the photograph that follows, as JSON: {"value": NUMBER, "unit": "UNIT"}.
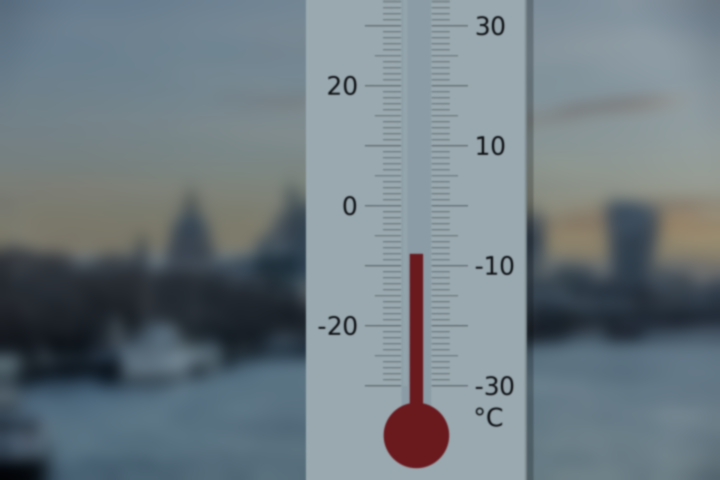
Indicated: {"value": -8, "unit": "°C"}
